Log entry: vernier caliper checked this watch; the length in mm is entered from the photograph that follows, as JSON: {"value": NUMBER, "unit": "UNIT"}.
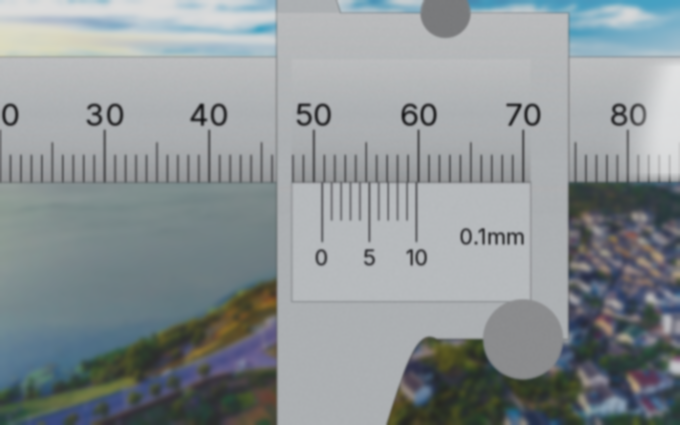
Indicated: {"value": 50.8, "unit": "mm"}
